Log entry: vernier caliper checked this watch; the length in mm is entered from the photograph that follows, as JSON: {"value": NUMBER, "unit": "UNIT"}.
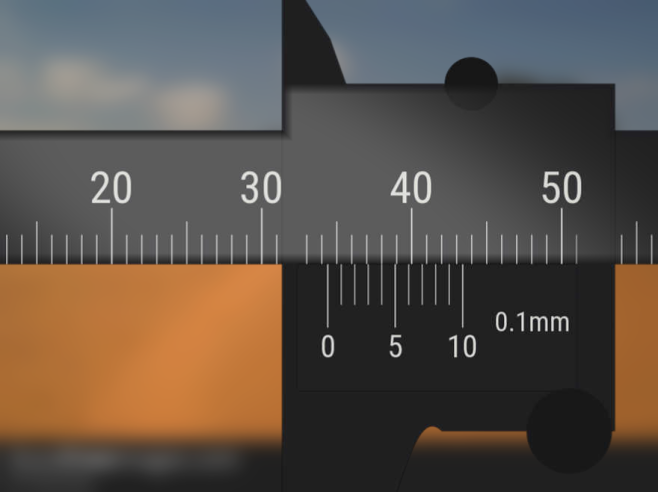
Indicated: {"value": 34.4, "unit": "mm"}
